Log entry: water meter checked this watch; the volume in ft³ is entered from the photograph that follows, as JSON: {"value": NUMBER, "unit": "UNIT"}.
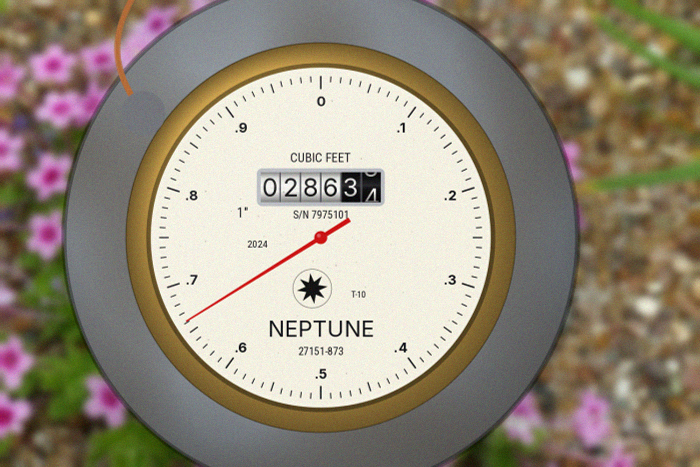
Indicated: {"value": 28633.66, "unit": "ft³"}
